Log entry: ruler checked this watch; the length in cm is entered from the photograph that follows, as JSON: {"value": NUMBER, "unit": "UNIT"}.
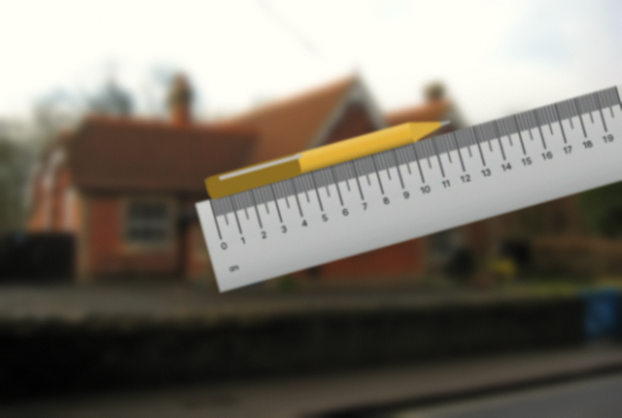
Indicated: {"value": 12, "unit": "cm"}
